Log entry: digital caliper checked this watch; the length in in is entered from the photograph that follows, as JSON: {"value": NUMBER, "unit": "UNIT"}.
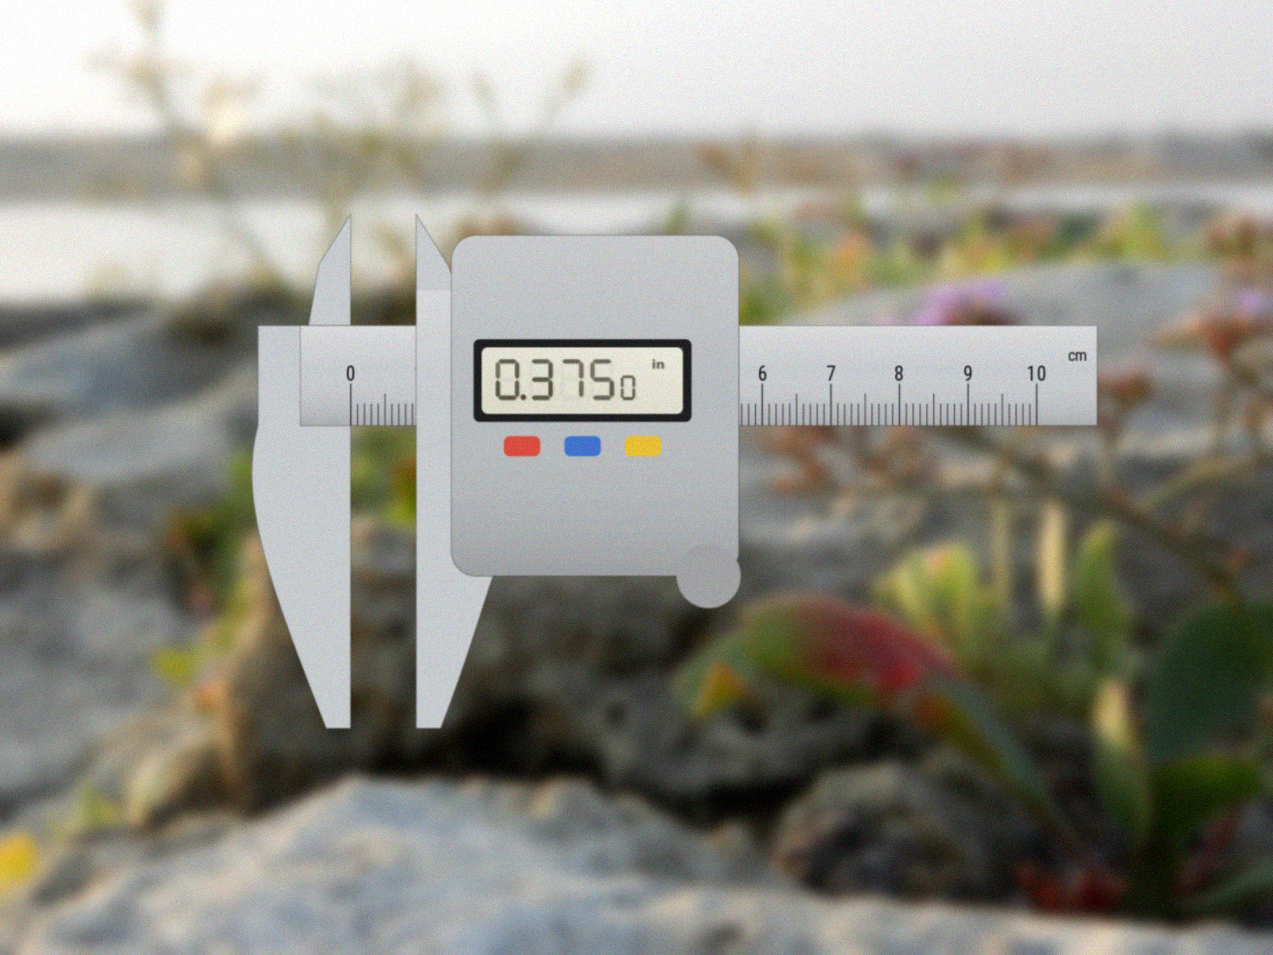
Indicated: {"value": 0.3750, "unit": "in"}
